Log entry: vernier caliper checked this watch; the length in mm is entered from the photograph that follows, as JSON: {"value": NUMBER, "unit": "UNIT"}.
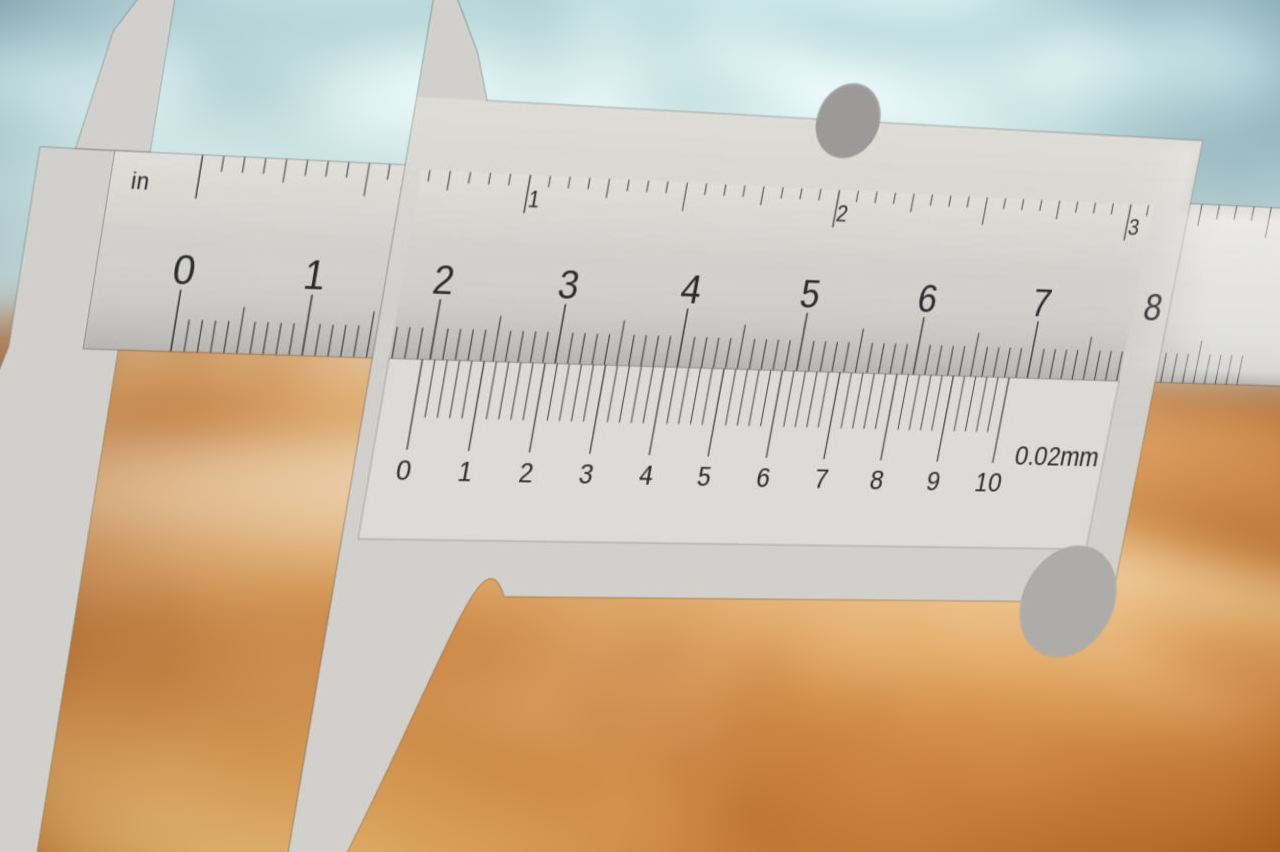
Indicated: {"value": 19.4, "unit": "mm"}
